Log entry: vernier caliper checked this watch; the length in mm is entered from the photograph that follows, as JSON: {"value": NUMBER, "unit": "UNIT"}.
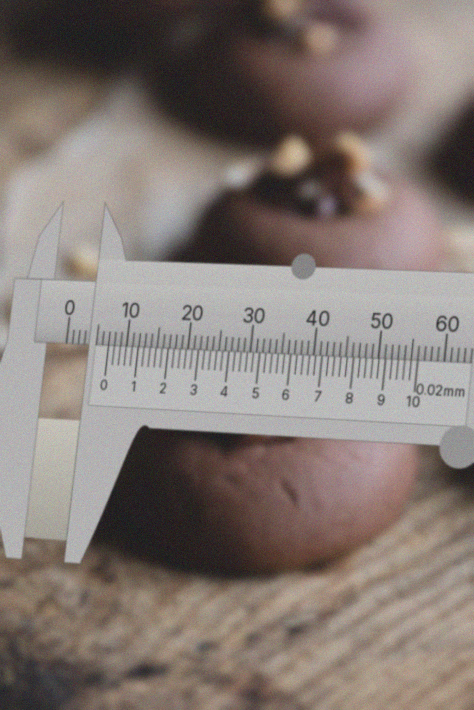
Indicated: {"value": 7.0, "unit": "mm"}
